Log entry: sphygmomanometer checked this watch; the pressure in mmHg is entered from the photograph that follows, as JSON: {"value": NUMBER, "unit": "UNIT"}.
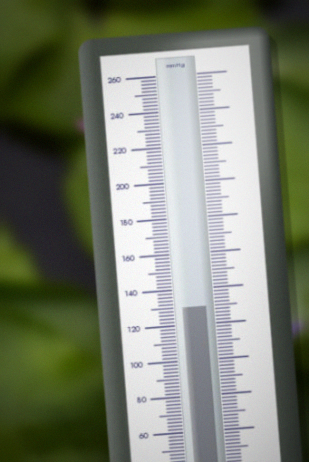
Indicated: {"value": 130, "unit": "mmHg"}
